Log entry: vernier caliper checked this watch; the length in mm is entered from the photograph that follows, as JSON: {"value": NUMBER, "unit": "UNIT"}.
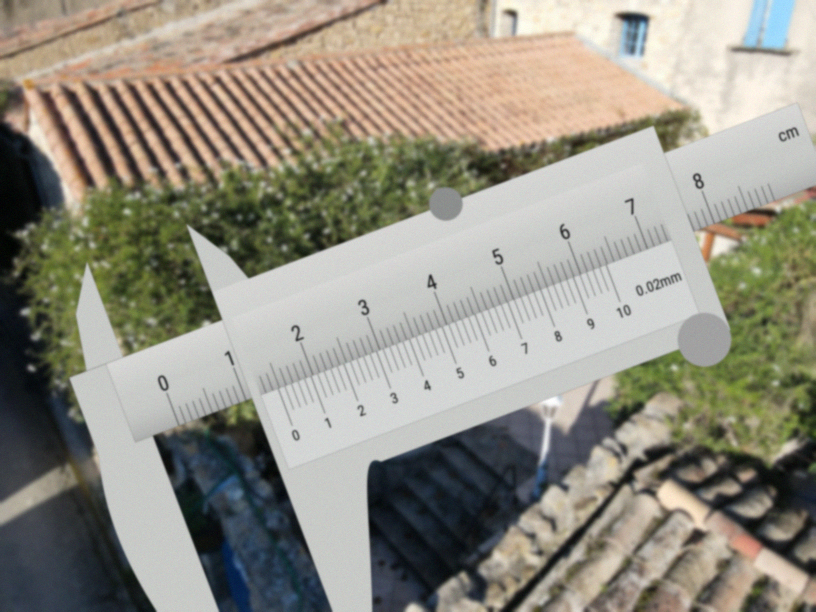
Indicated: {"value": 14.8, "unit": "mm"}
